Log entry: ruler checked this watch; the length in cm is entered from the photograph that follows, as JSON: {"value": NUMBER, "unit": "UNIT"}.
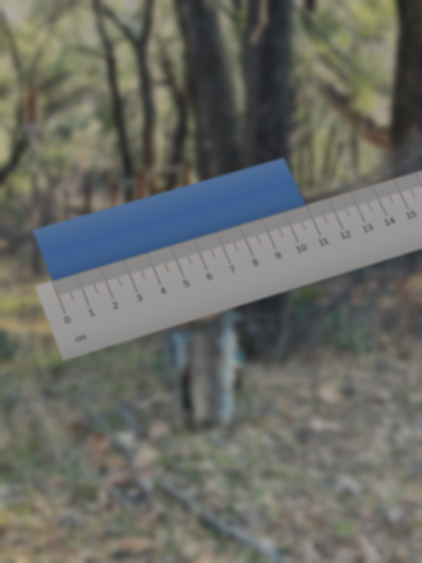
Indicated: {"value": 11, "unit": "cm"}
